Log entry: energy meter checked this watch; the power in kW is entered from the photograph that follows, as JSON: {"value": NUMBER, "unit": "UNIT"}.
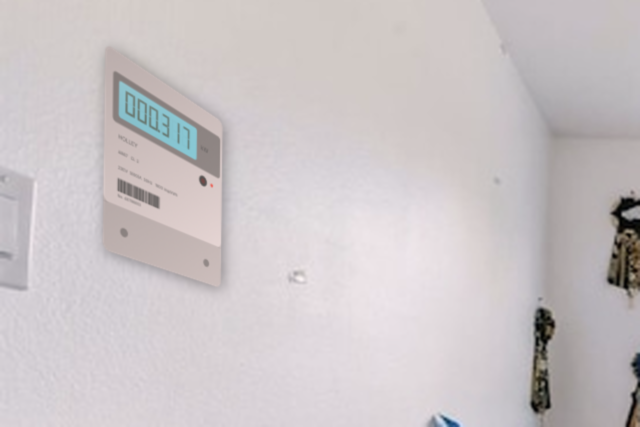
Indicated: {"value": 0.317, "unit": "kW"}
